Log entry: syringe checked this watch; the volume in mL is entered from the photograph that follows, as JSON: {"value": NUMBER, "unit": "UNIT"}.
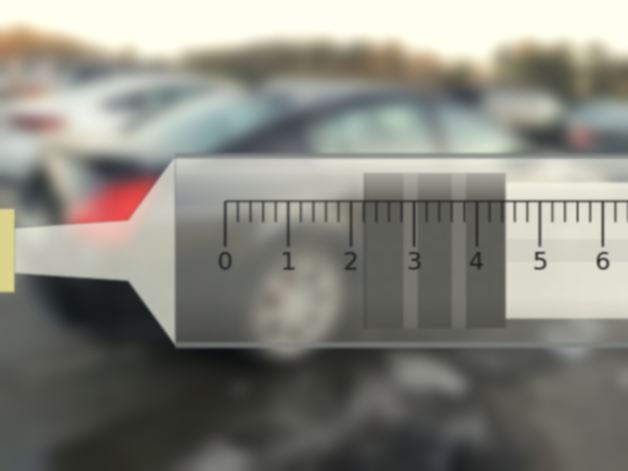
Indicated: {"value": 2.2, "unit": "mL"}
